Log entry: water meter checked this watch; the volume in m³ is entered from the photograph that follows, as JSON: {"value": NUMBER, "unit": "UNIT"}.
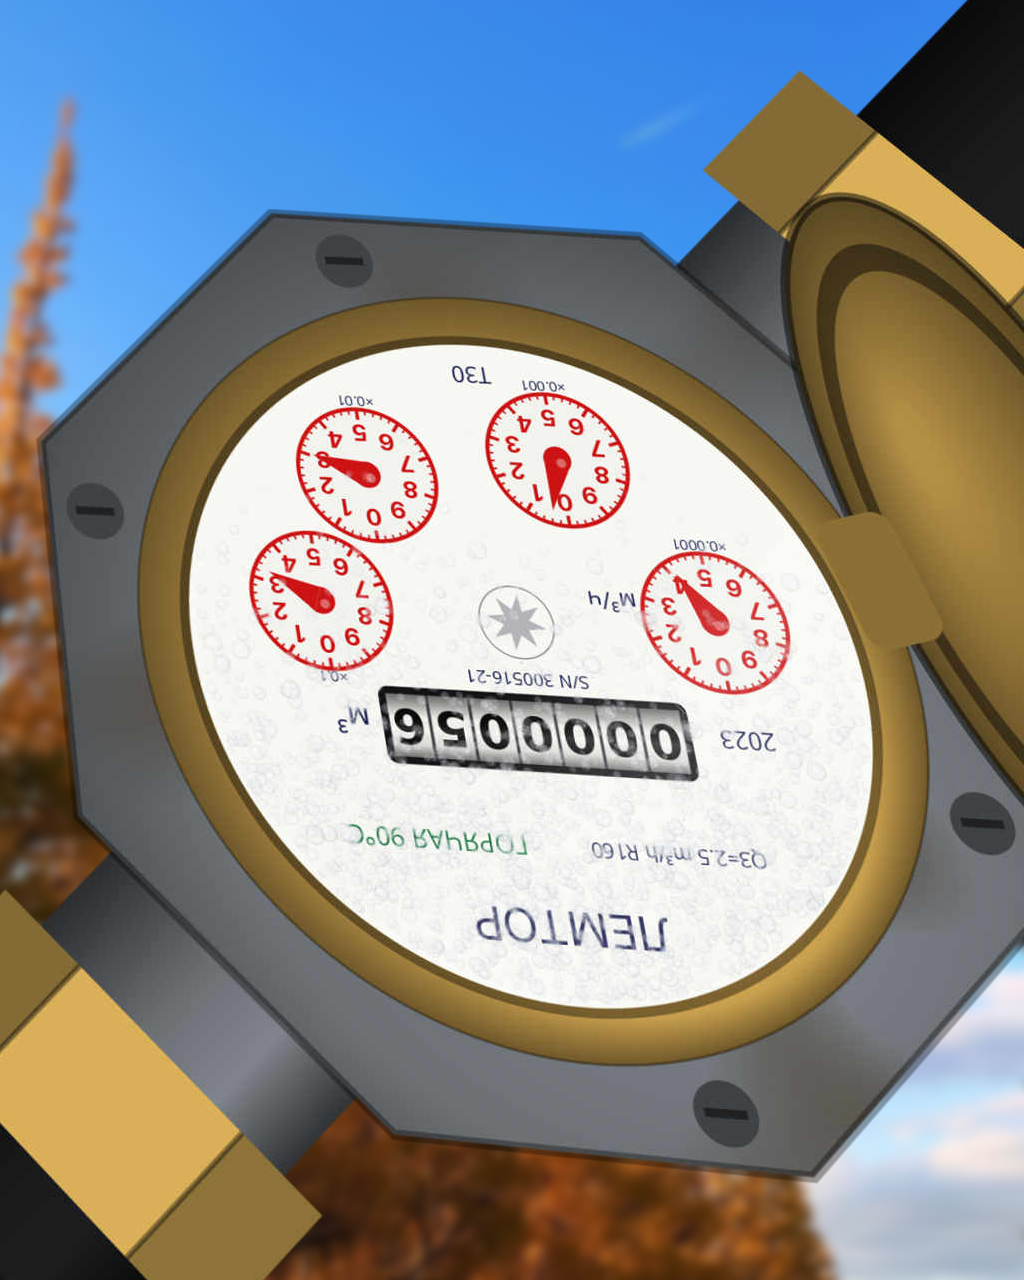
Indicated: {"value": 56.3304, "unit": "m³"}
